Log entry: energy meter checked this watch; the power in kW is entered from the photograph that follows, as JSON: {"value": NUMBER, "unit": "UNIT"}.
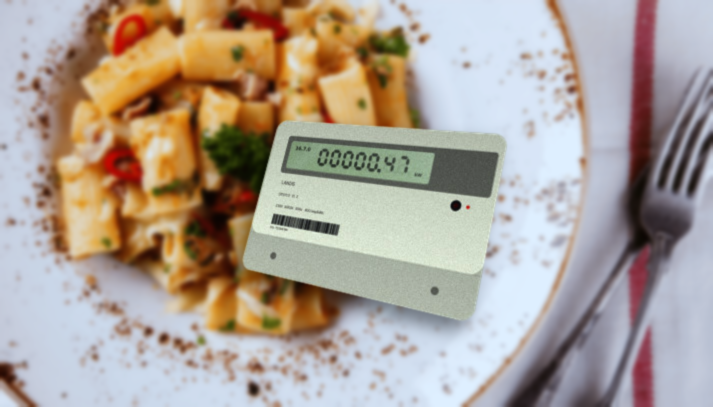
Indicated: {"value": 0.47, "unit": "kW"}
